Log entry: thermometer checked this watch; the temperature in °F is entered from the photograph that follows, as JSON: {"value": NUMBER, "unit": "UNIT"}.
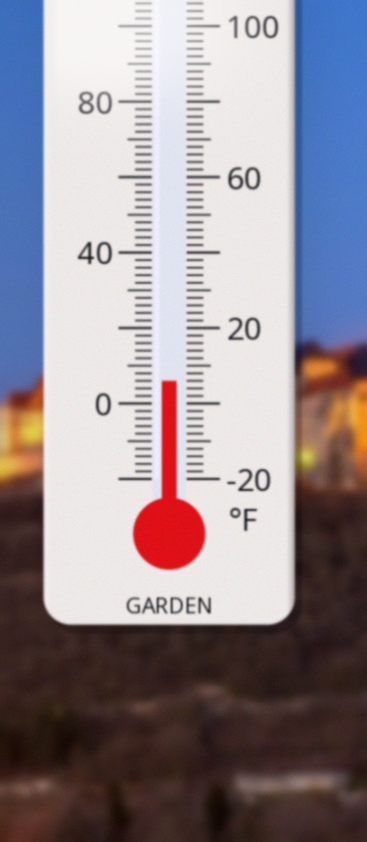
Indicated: {"value": 6, "unit": "°F"}
